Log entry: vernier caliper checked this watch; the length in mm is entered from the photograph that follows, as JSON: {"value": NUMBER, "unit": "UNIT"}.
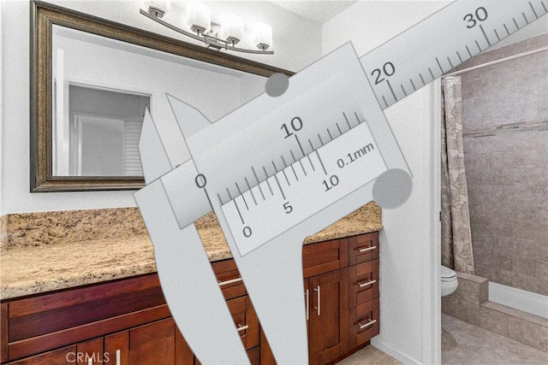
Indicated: {"value": 2.2, "unit": "mm"}
